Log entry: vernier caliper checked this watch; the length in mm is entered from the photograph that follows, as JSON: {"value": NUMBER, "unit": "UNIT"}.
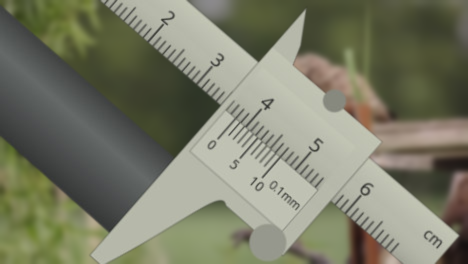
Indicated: {"value": 38.0, "unit": "mm"}
